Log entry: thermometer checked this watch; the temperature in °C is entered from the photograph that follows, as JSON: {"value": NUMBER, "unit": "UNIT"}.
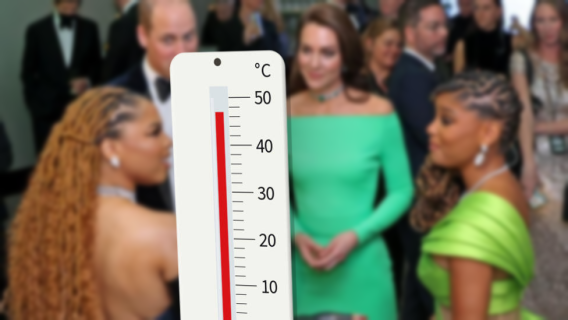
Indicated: {"value": 47, "unit": "°C"}
